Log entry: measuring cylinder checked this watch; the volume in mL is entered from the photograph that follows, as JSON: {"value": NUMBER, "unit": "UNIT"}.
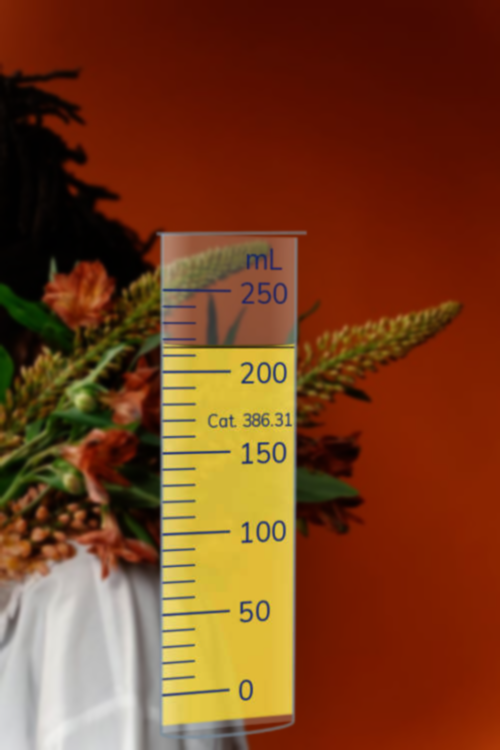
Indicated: {"value": 215, "unit": "mL"}
